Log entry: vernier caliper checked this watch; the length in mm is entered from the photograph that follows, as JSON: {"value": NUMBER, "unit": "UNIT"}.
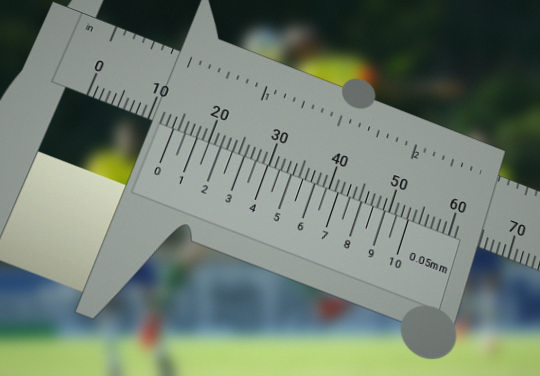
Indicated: {"value": 14.2, "unit": "mm"}
